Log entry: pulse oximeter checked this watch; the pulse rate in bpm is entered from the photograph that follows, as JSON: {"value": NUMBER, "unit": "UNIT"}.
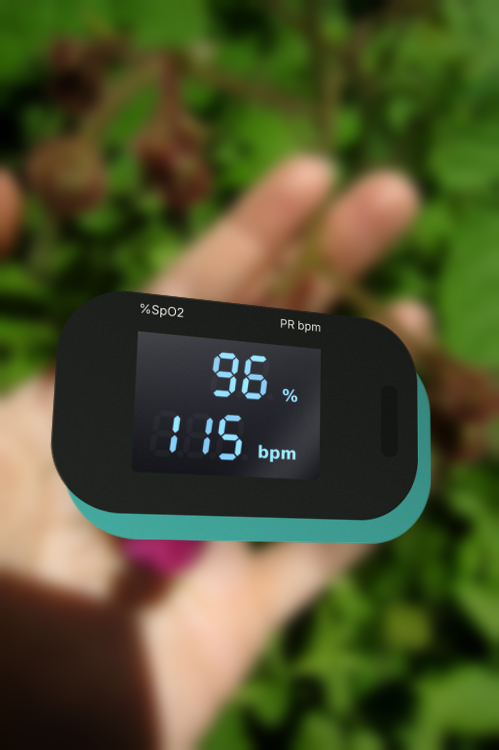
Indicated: {"value": 115, "unit": "bpm"}
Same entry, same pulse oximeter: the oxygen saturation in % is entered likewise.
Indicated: {"value": 96, "unit": "%"}
